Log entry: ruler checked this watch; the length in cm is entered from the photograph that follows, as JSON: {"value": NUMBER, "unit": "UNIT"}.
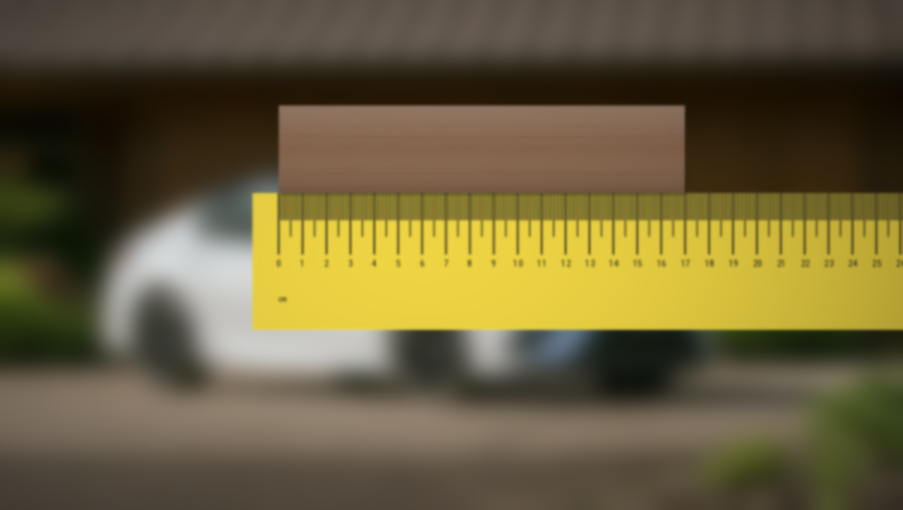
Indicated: {"value": 17, "unit": "cm"}
